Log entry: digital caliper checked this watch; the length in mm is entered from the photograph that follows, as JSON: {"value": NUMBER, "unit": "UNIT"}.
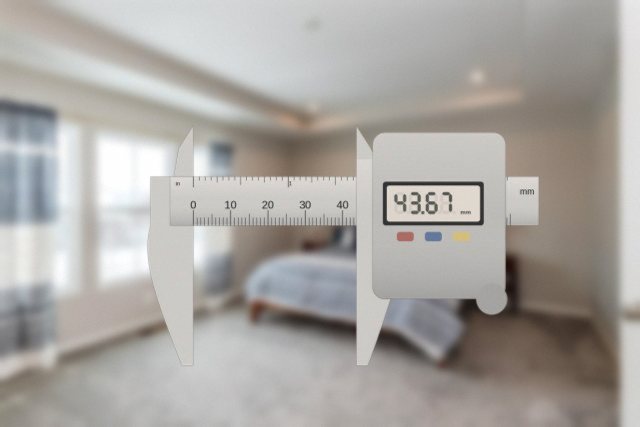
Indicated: {"value": 43.67, "unit": "mm"}
